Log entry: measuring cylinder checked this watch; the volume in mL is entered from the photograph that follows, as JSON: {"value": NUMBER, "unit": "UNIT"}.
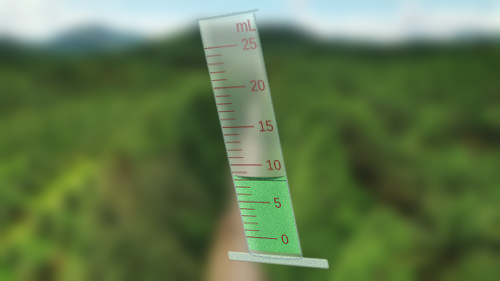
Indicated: {"value": 8, "unit": "mL"}
